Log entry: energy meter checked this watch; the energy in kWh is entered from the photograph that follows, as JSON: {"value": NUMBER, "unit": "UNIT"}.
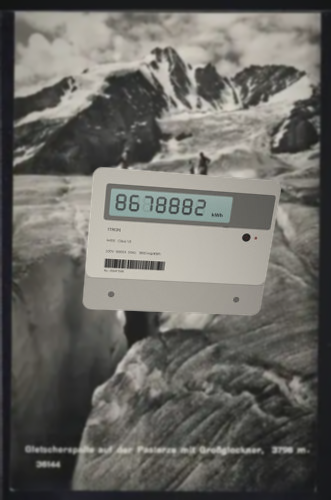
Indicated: {"value": 8678882, "unit": "kWh"}
